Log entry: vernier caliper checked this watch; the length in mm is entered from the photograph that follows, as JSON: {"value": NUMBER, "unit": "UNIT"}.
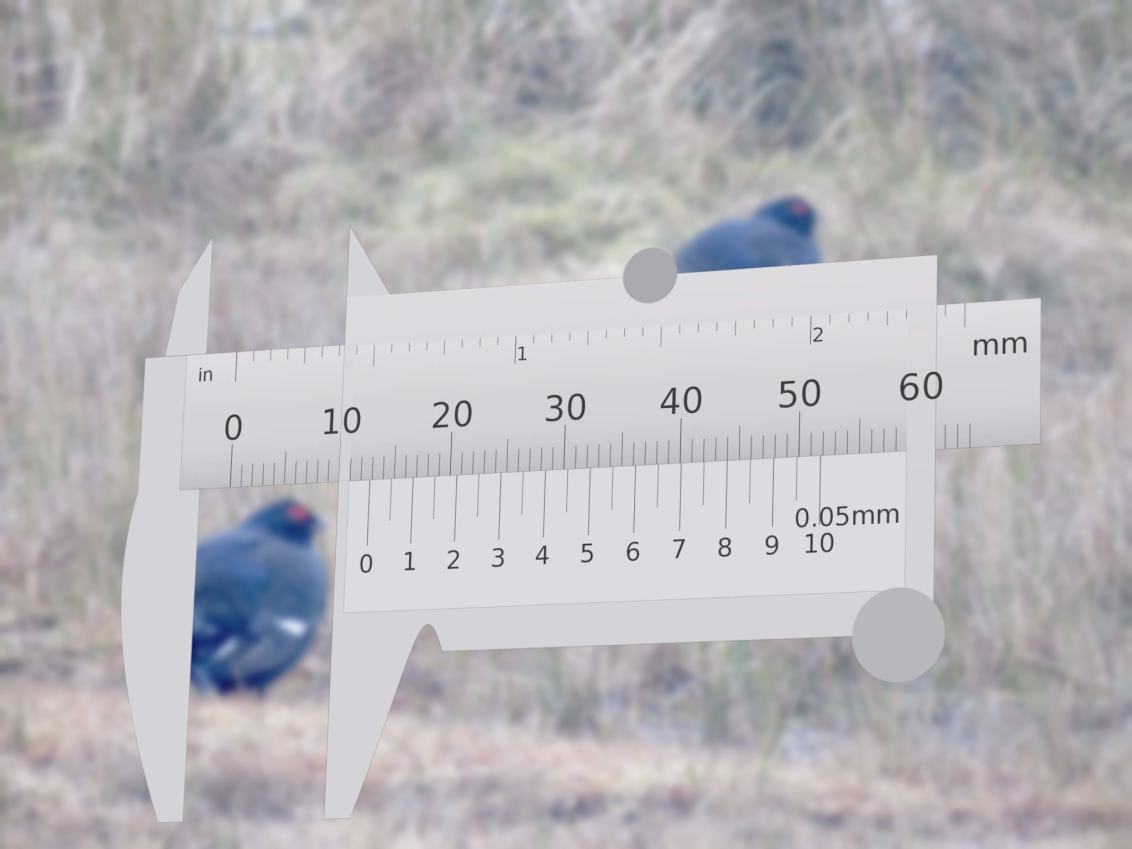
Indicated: {"value": 12.8, "unit": "mm"}
